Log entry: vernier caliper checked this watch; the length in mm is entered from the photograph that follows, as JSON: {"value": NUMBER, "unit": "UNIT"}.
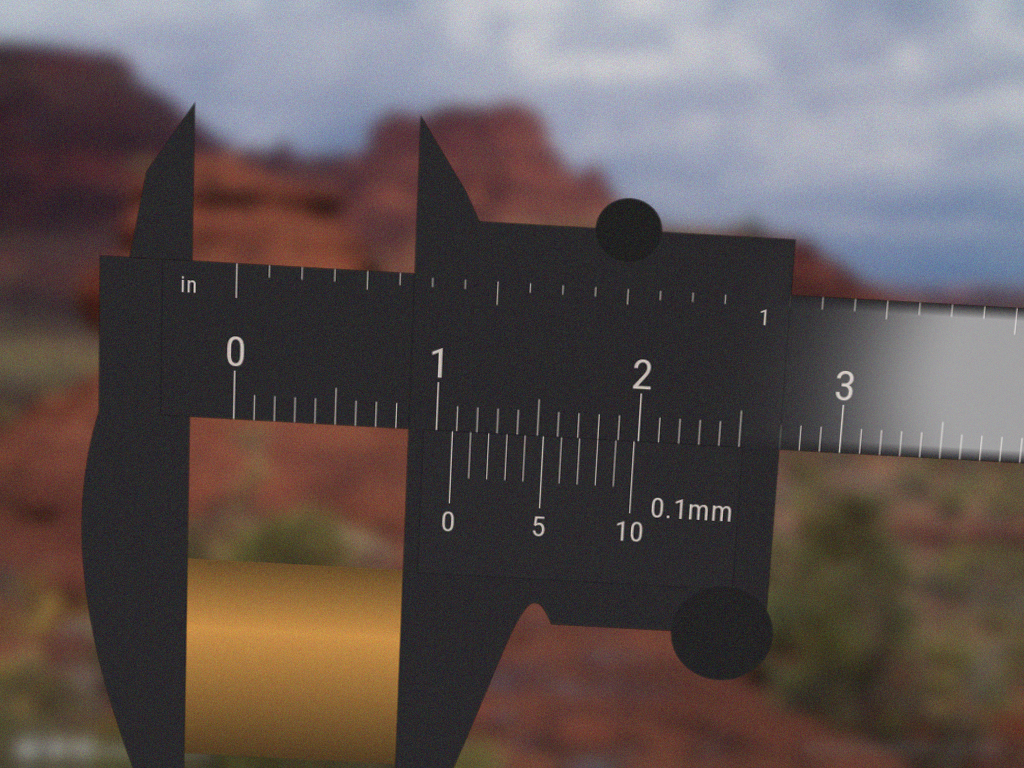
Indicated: {"value": 10.8, "unit": "mm"}
